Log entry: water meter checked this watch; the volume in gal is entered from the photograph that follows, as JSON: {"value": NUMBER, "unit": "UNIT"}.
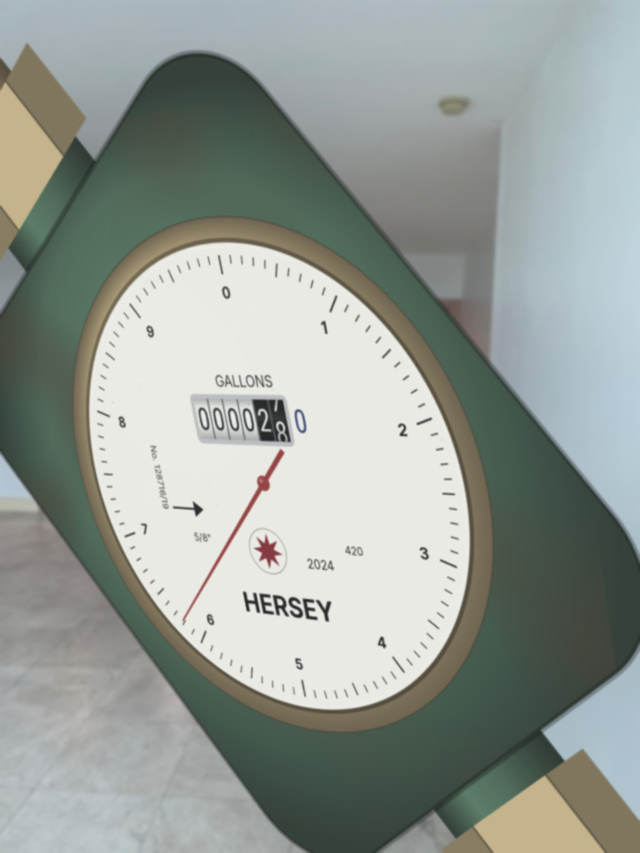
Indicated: {"value": 276.2, "unit": "gal"}
